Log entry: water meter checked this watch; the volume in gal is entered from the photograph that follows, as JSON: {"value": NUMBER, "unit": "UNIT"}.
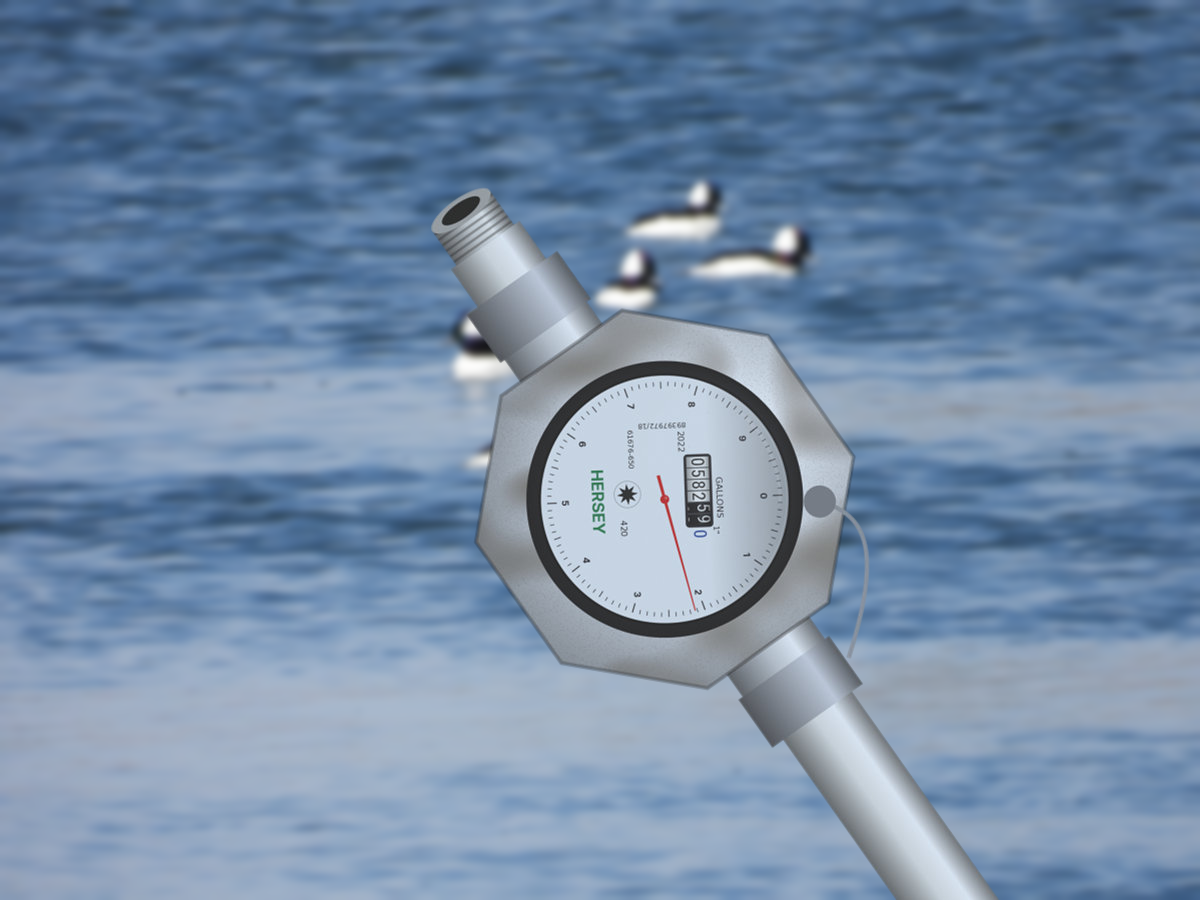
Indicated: {"value": 582592.1, "unit": "gal"}
